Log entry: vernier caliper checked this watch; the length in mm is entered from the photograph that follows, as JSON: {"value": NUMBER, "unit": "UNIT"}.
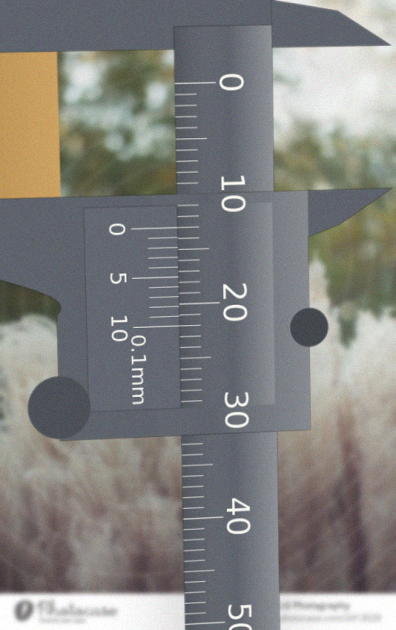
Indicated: {"value": 13.0, "unit": "mm"}
